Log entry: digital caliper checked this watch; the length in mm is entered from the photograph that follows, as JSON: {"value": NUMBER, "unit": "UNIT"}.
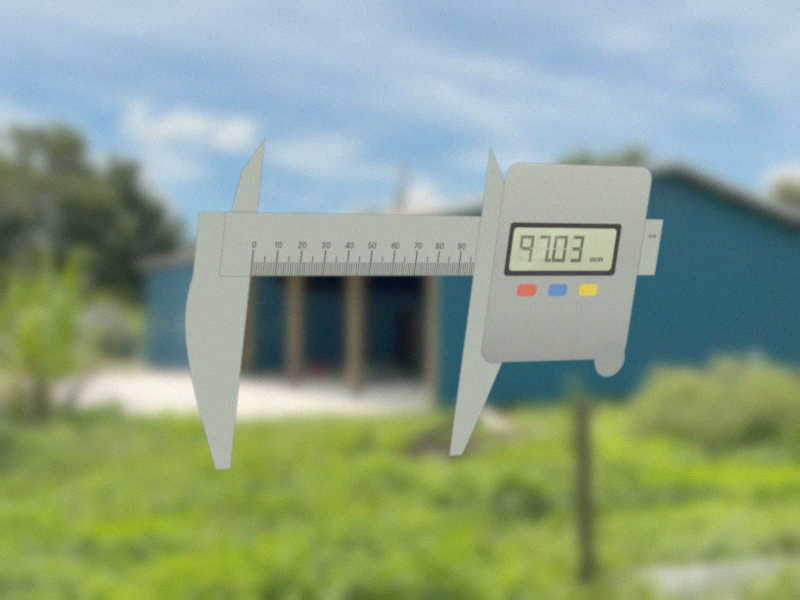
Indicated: {"value": 97.03, "unit": "mm"}
